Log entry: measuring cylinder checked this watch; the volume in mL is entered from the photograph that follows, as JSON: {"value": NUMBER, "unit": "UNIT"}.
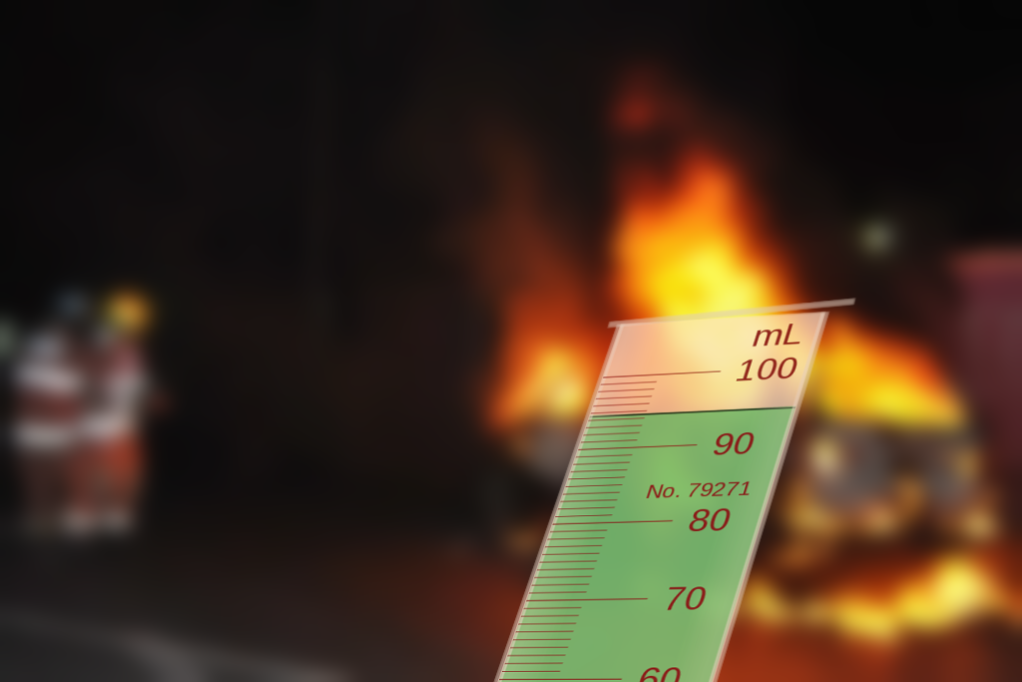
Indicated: {"value": 94.5, "unit": "mL"}
